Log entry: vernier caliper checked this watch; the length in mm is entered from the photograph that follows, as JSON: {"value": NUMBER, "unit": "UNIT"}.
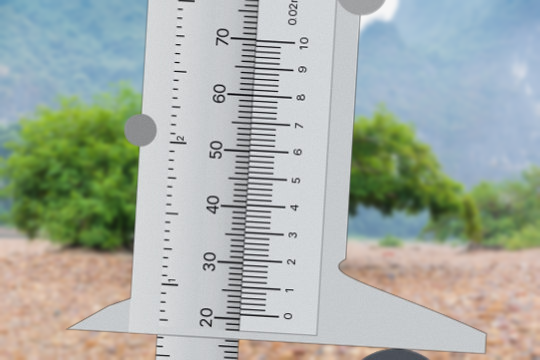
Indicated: {"value": 20.8, "unit": "mm"}
